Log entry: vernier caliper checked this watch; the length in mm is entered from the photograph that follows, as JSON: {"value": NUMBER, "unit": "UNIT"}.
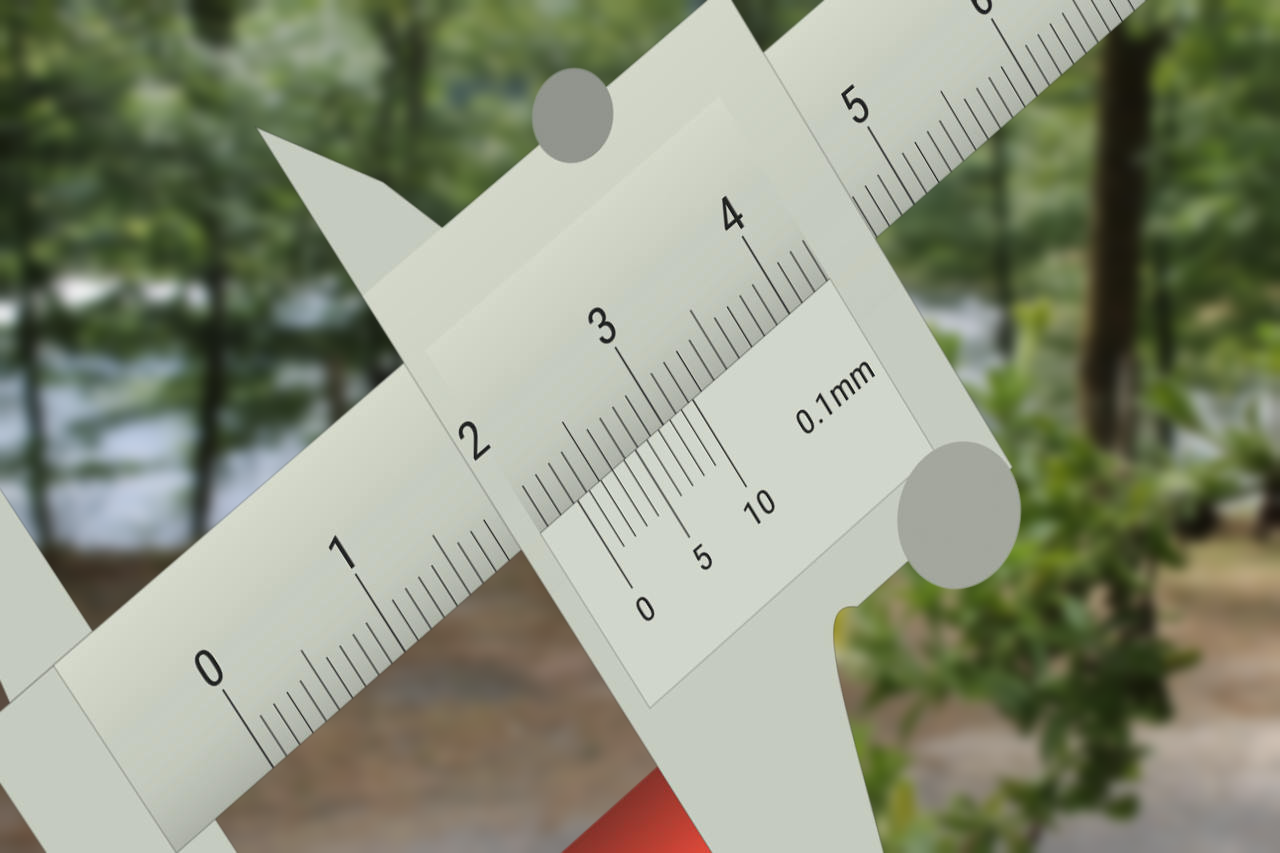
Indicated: {"value": 23.3, "unit": "mm"}
